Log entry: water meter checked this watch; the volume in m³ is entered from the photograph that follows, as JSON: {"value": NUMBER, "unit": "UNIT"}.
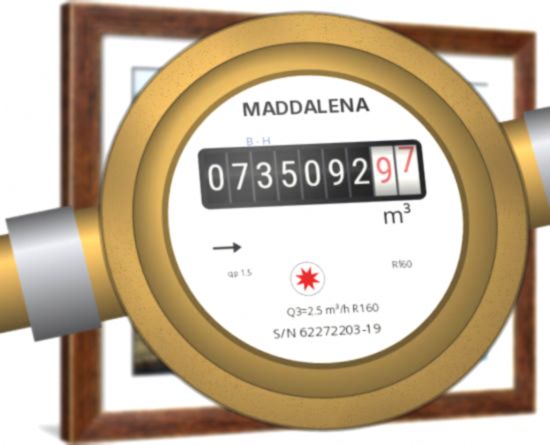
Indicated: {"value": 735092.97, "unit": "m³"}
